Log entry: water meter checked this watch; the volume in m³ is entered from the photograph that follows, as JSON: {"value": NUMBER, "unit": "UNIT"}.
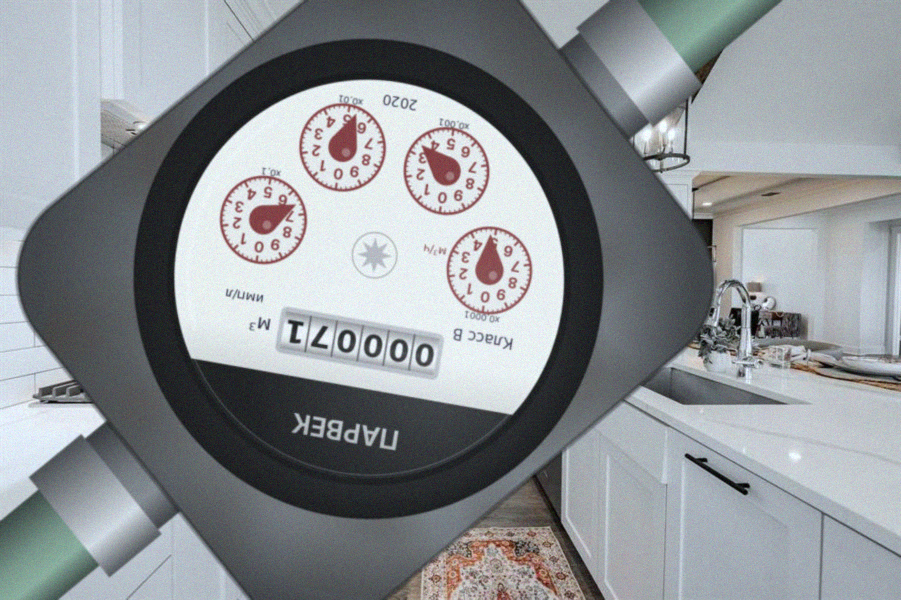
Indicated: {"value": 71.6534, "unit": "m³"}
